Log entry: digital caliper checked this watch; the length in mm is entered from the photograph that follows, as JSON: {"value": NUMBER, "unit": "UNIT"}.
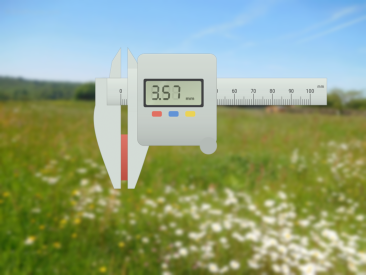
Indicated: {"value": 3.57, "unit": "mm"}
